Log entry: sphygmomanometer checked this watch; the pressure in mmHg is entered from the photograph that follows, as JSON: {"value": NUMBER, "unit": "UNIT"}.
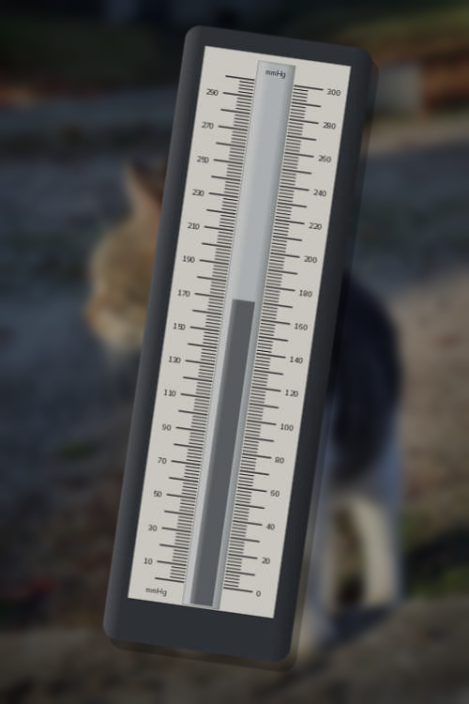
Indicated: {"value": 170, "unit": "mmHg"}
